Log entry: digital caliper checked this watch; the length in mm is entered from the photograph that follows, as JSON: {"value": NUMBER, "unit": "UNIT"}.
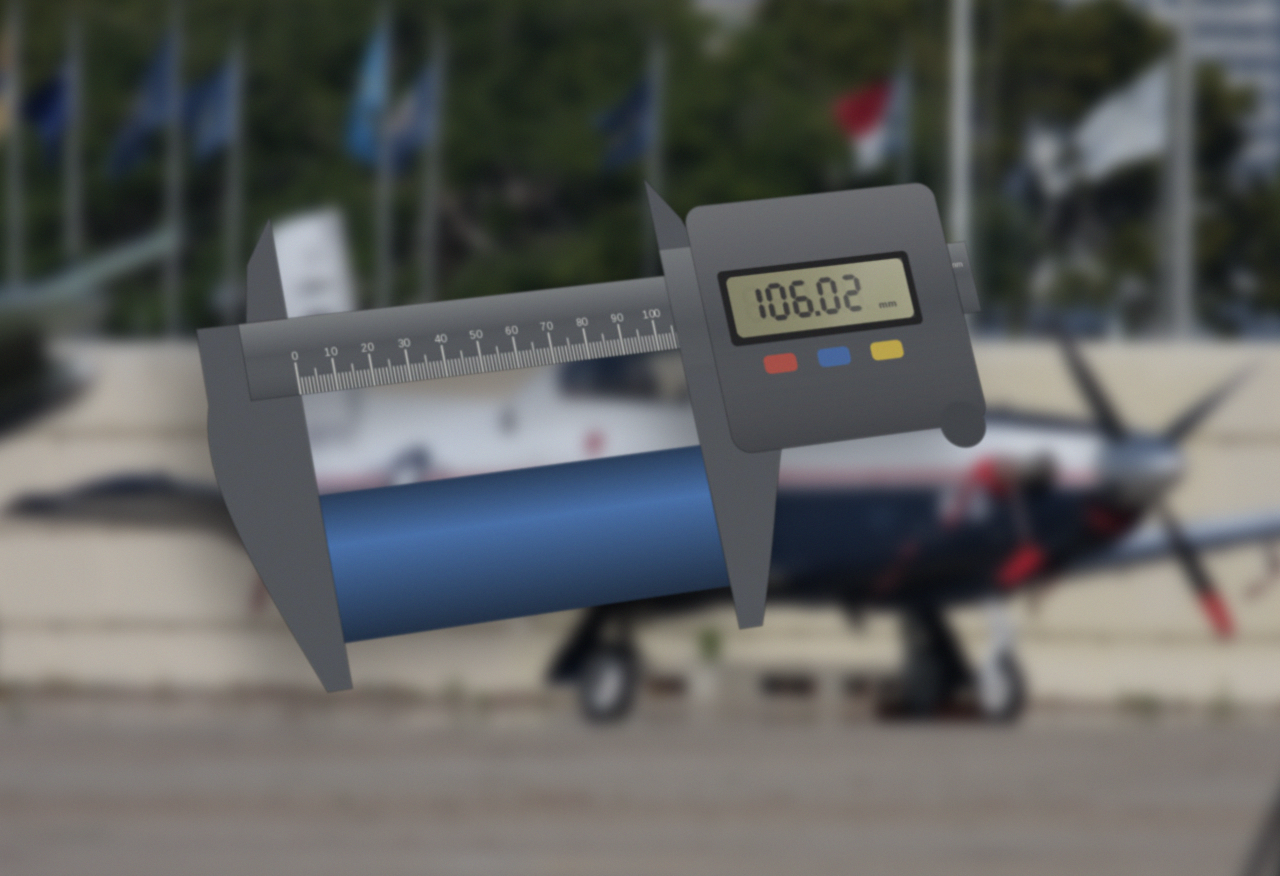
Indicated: {"value": 106.02, "unit": "mm"}
